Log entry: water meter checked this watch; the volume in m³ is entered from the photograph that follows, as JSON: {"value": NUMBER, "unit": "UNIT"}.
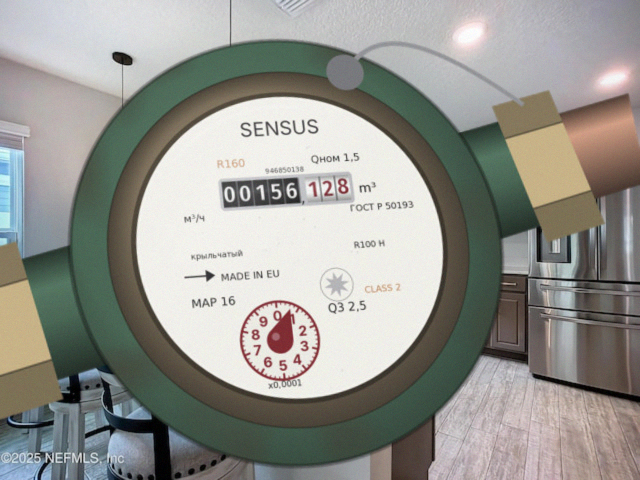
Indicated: {"value": 156.1280, "unit": "m³"}
